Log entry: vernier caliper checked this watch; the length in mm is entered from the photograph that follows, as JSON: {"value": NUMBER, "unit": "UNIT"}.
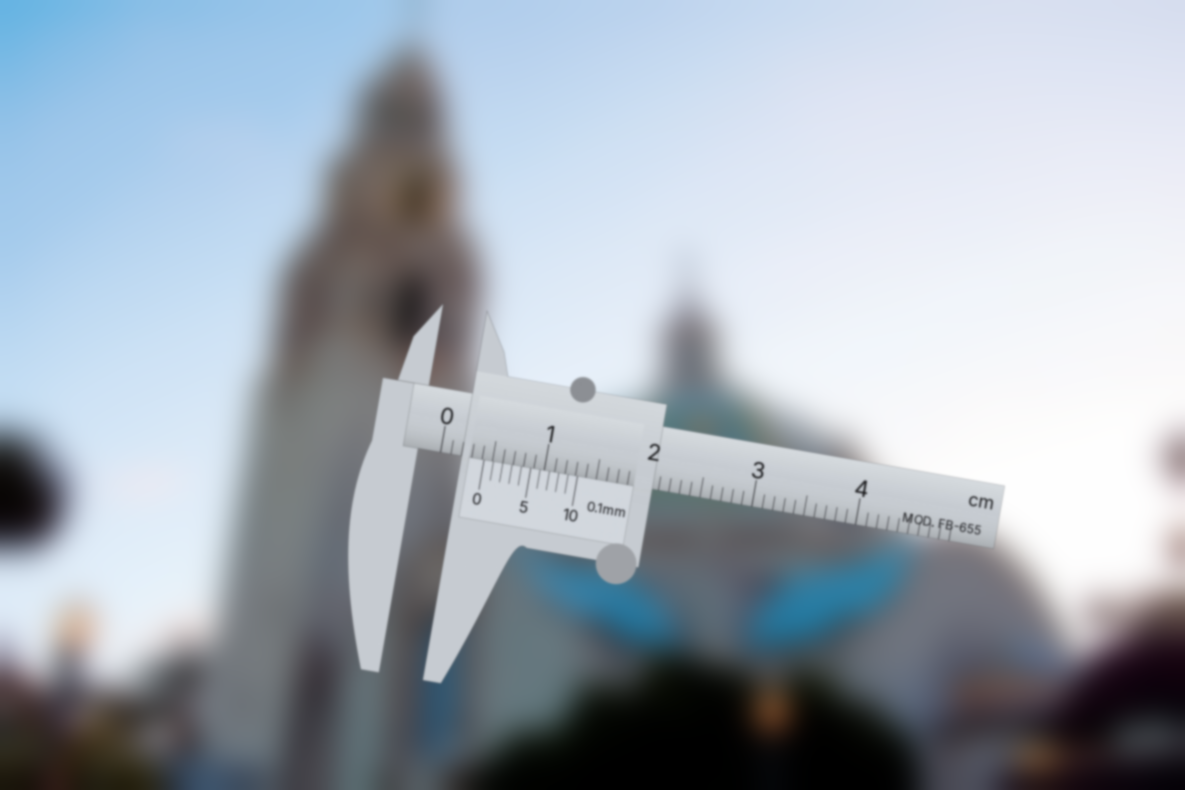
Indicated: {"value": 4.2, "unit": "mm"}
